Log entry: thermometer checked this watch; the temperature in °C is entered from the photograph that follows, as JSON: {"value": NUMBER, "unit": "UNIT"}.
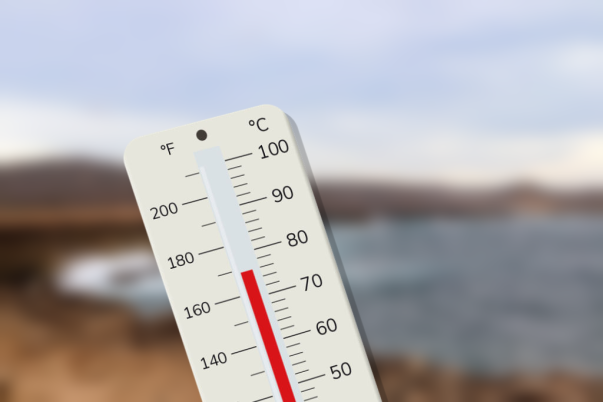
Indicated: {"value": 76, "unit": "°C"}
